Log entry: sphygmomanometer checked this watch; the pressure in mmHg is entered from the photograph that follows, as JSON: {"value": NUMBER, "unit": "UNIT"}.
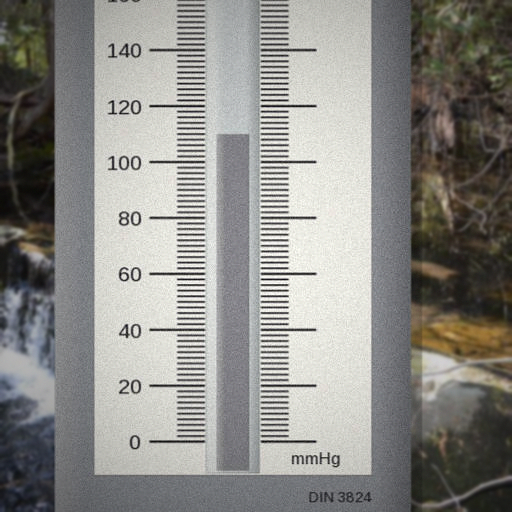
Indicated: {"value": 110, "unit": "mmHg"}
